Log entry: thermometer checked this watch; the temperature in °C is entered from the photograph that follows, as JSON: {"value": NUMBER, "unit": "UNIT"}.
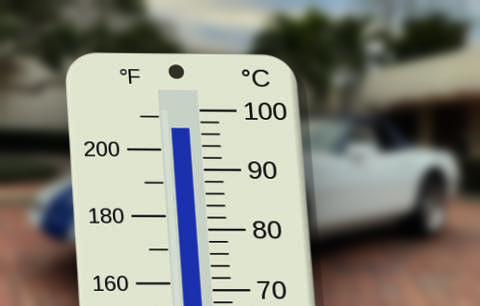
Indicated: {"value": 97, "unit": "°C"}
